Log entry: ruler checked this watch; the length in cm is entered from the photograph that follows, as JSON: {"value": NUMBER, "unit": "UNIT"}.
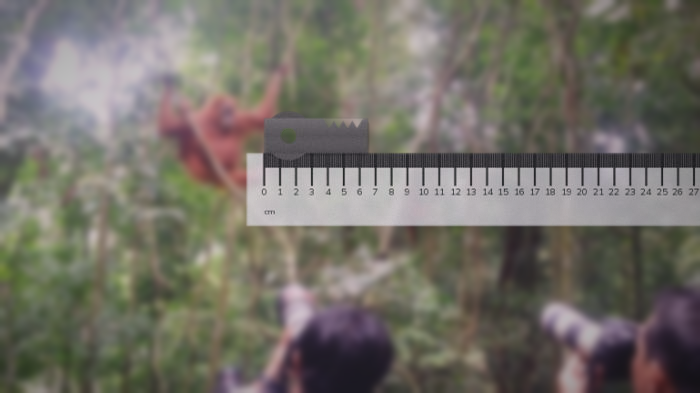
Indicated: {"value": 6.5, "unit": "cm"}
